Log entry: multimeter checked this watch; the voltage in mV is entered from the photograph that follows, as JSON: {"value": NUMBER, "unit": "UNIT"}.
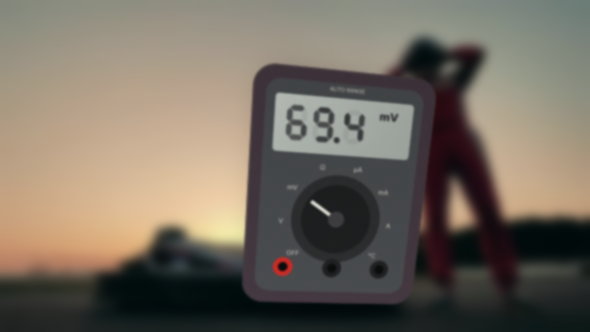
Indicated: {"value": 69.4, "unit": "mV"}
